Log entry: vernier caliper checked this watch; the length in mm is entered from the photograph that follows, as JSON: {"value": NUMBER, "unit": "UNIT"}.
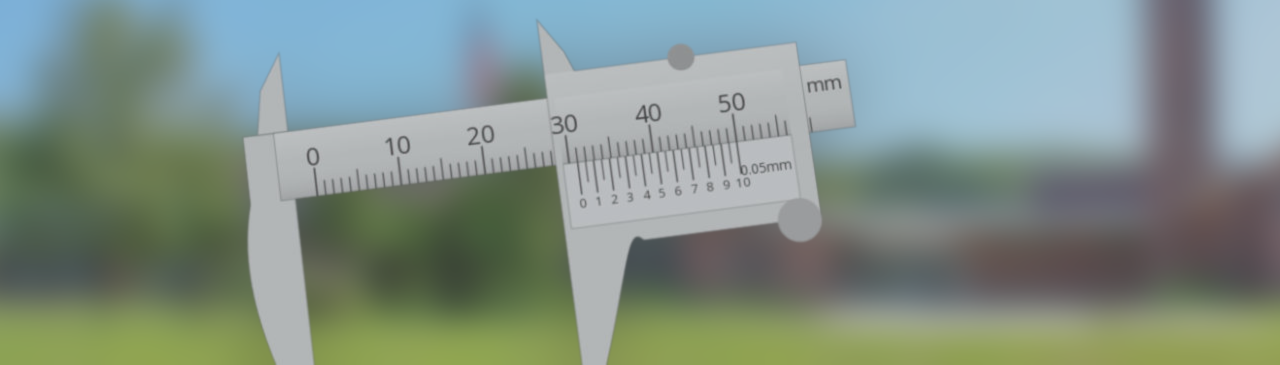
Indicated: {"value": 31.0, "unit": "mm"}
